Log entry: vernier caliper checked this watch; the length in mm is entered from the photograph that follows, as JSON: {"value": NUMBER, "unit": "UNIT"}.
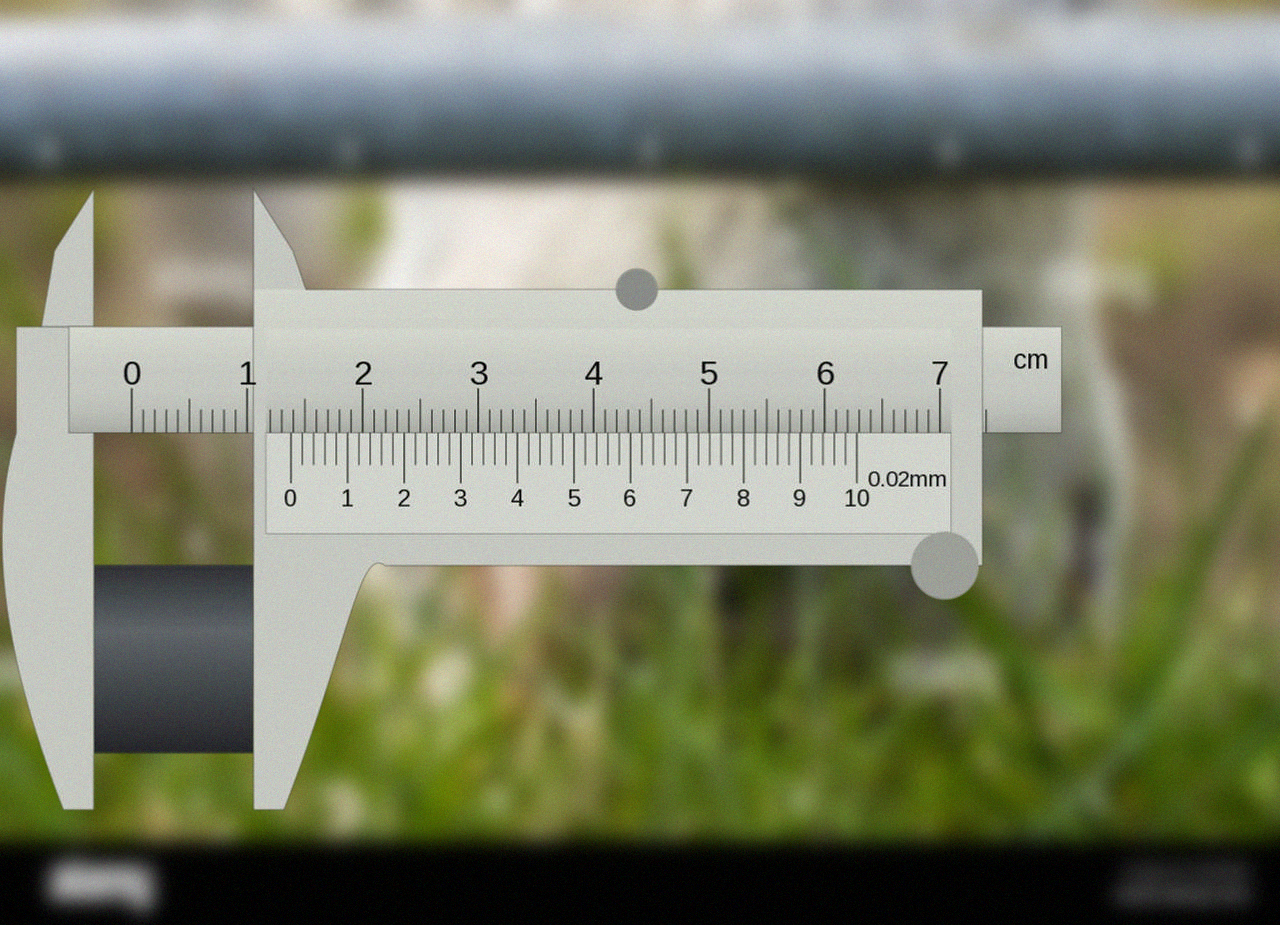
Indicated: {"value": 13.8, "unit": "mm"}
